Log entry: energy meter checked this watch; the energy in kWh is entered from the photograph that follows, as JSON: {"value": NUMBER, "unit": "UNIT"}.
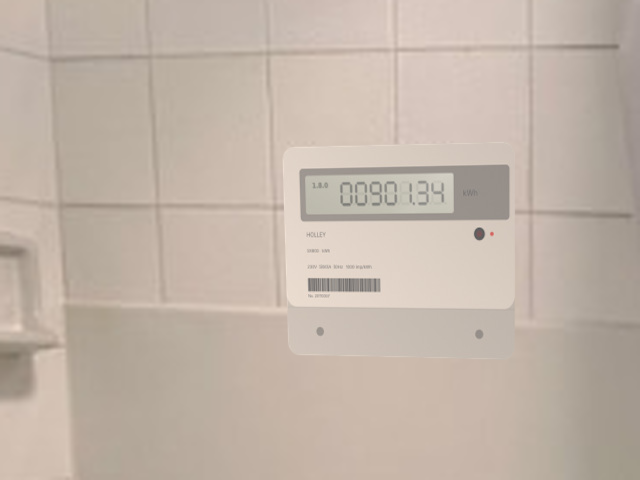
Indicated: {"value": 901.34, "unit": "kWh"}
